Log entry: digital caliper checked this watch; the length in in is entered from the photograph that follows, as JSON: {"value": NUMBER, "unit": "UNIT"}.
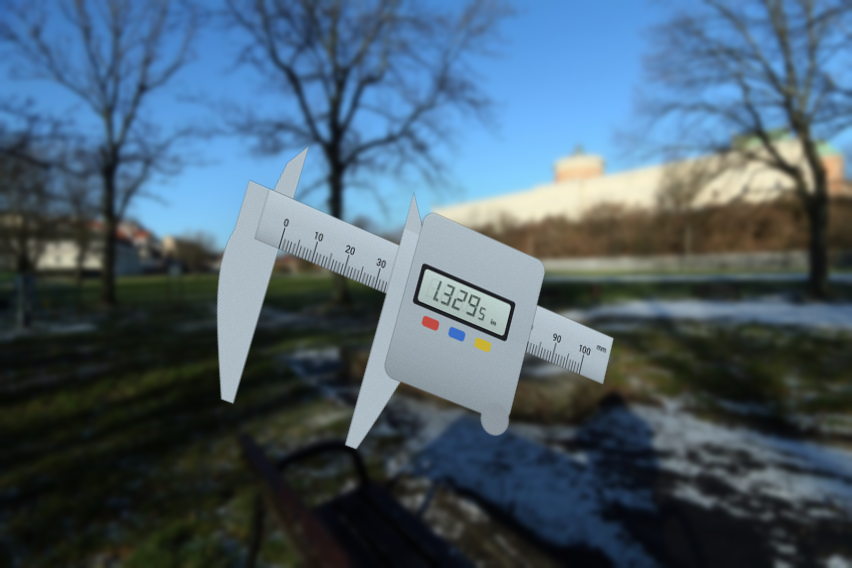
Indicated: {"value": 1.3295, "unit": "in"}
